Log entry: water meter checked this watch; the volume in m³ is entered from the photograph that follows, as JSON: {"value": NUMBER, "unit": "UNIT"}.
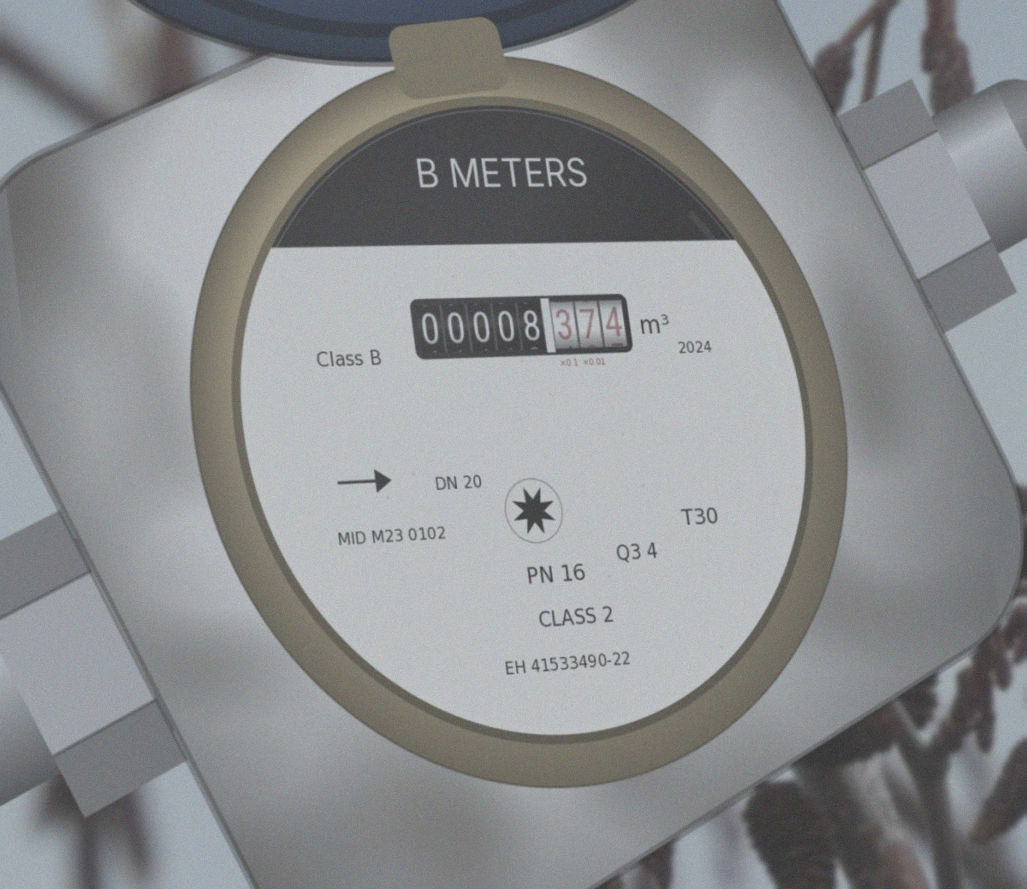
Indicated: {"value": 8.374, "unit": "m³"}
